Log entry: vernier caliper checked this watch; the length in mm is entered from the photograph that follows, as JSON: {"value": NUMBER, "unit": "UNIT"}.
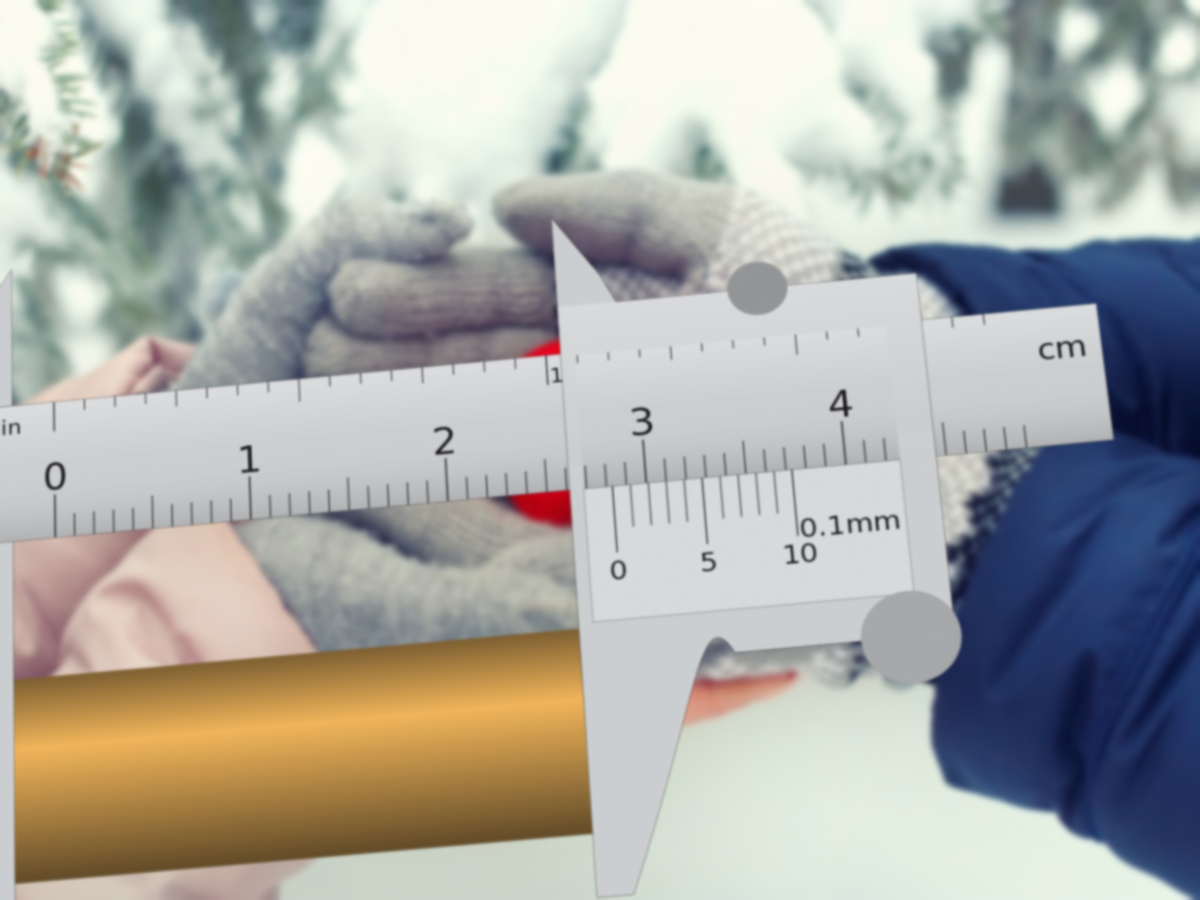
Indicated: {"value": 28.3, "unit": "mm"}
